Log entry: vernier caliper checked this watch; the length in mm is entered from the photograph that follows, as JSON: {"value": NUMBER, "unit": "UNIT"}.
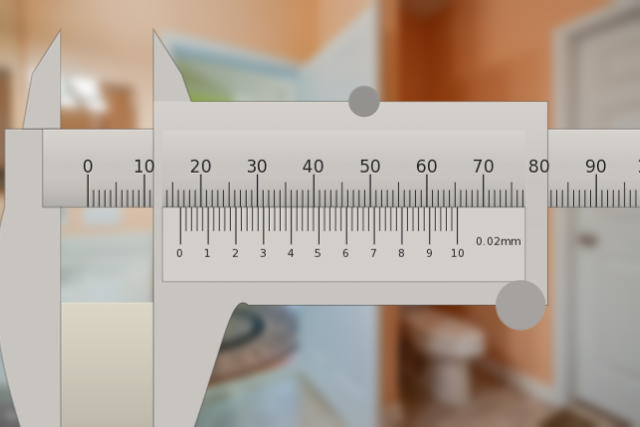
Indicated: {"value": 16.4, "unit": "mm"}
